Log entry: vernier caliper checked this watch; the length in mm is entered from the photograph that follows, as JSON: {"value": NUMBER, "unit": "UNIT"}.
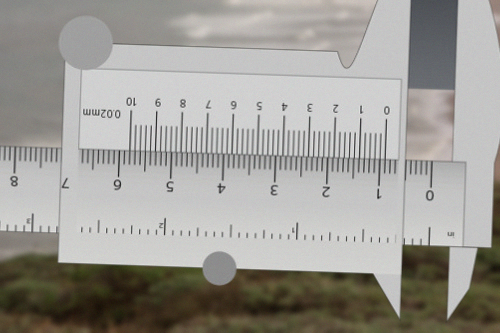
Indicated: {"value": 9.0, "unit": "mm"}
